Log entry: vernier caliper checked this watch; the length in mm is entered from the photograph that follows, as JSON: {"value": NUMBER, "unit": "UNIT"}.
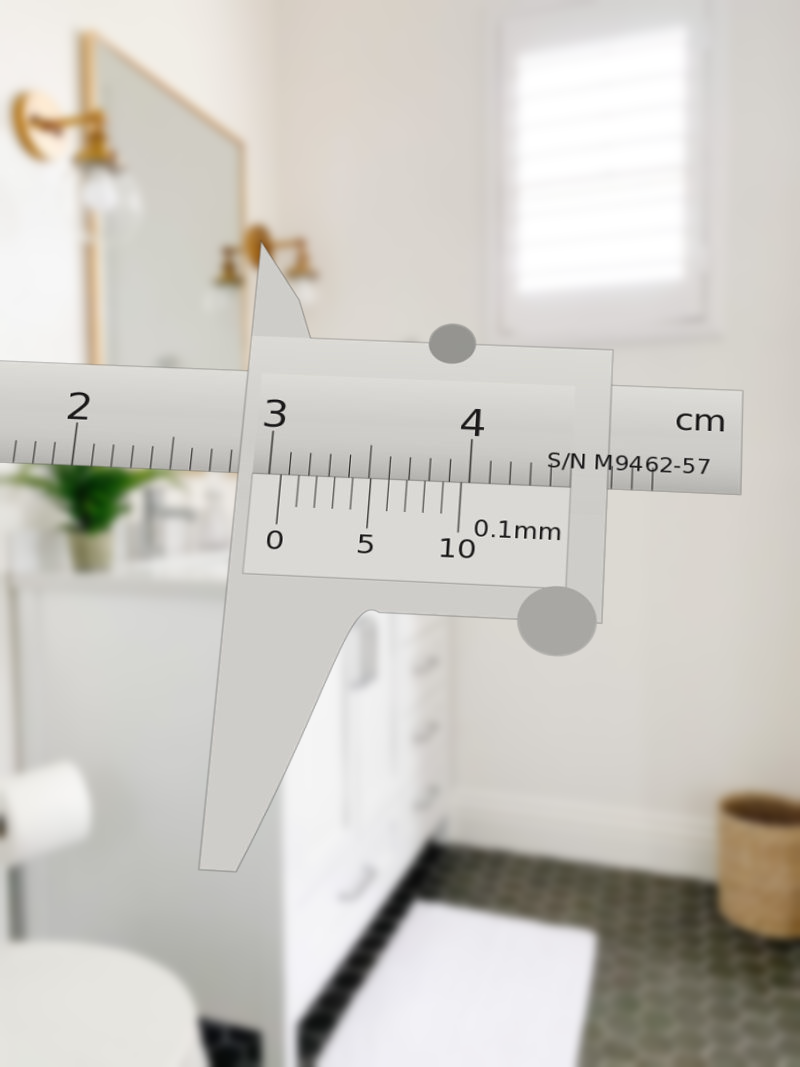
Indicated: {"value": 30.6, "unit": "mm"}
